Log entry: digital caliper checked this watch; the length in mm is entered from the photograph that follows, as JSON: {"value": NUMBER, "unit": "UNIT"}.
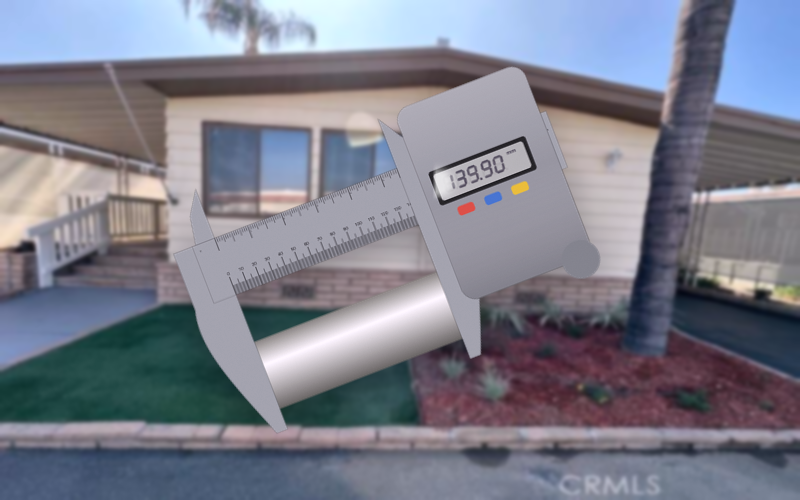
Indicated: {"value": 139.90, "unit": "mm"}
